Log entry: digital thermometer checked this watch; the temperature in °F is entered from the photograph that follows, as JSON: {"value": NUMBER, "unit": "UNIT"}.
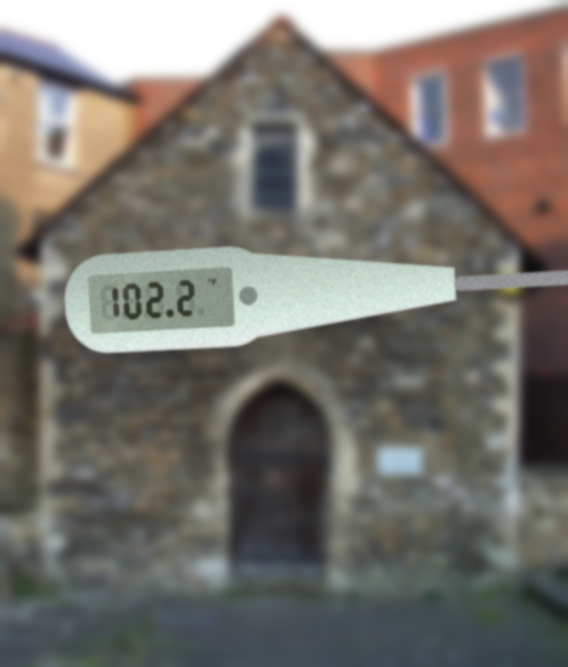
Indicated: {"value": 102.2, "unit": "°F"}
